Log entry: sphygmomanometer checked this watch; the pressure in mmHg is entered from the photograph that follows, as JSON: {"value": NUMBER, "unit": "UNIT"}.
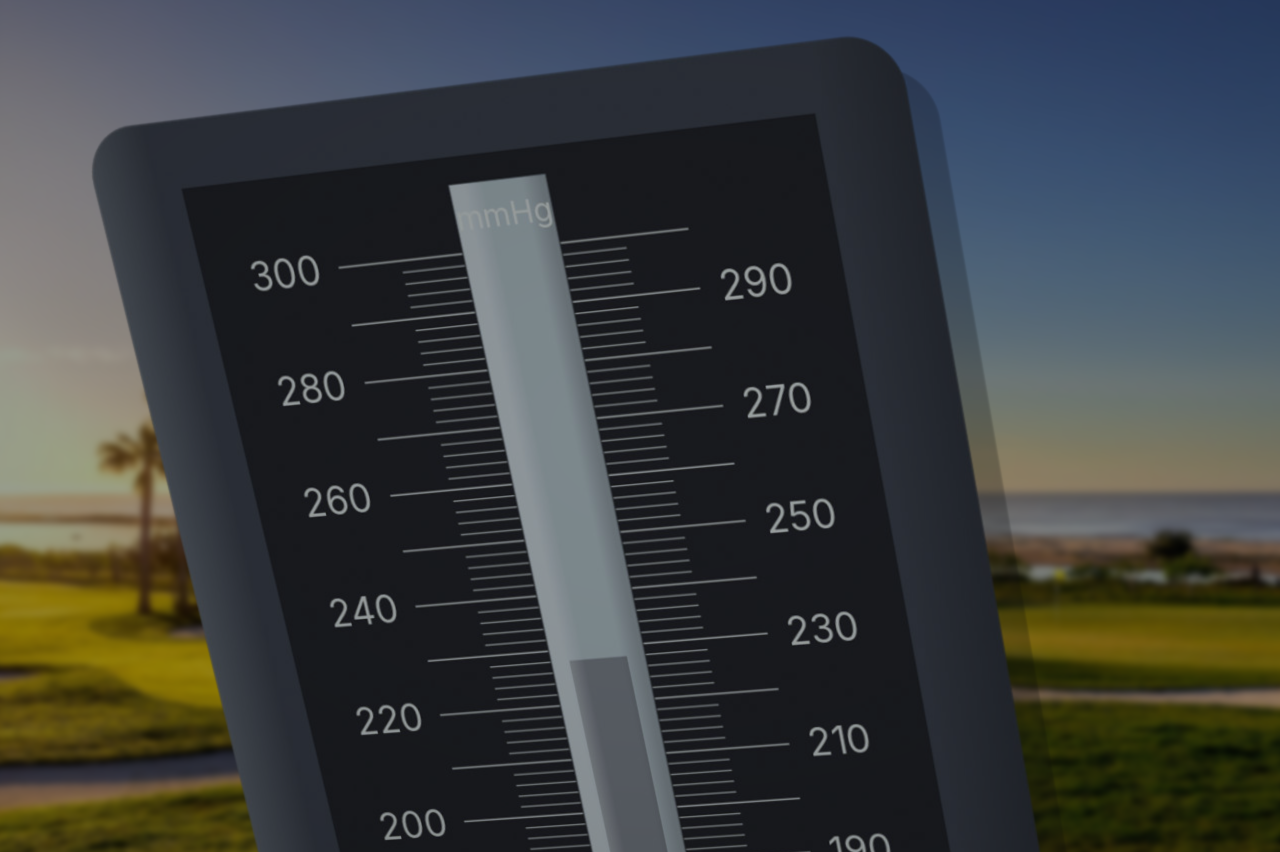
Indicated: {"value": 228, "unit": "mmHg"}
